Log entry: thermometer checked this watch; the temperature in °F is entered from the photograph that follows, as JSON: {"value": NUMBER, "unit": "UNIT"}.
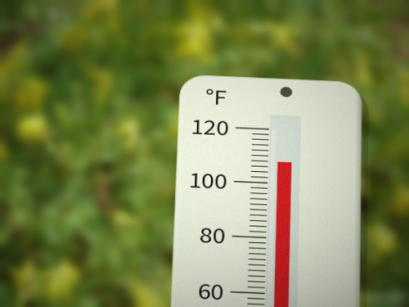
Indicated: {"value": 108, "unit": "°F"}
